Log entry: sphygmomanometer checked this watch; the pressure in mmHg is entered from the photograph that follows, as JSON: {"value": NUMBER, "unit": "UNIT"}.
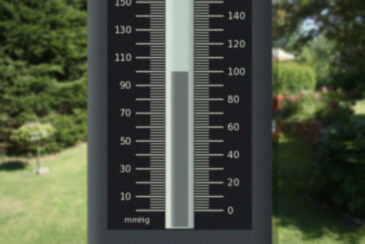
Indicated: {"value": 100, "unit": "mmHg"}
